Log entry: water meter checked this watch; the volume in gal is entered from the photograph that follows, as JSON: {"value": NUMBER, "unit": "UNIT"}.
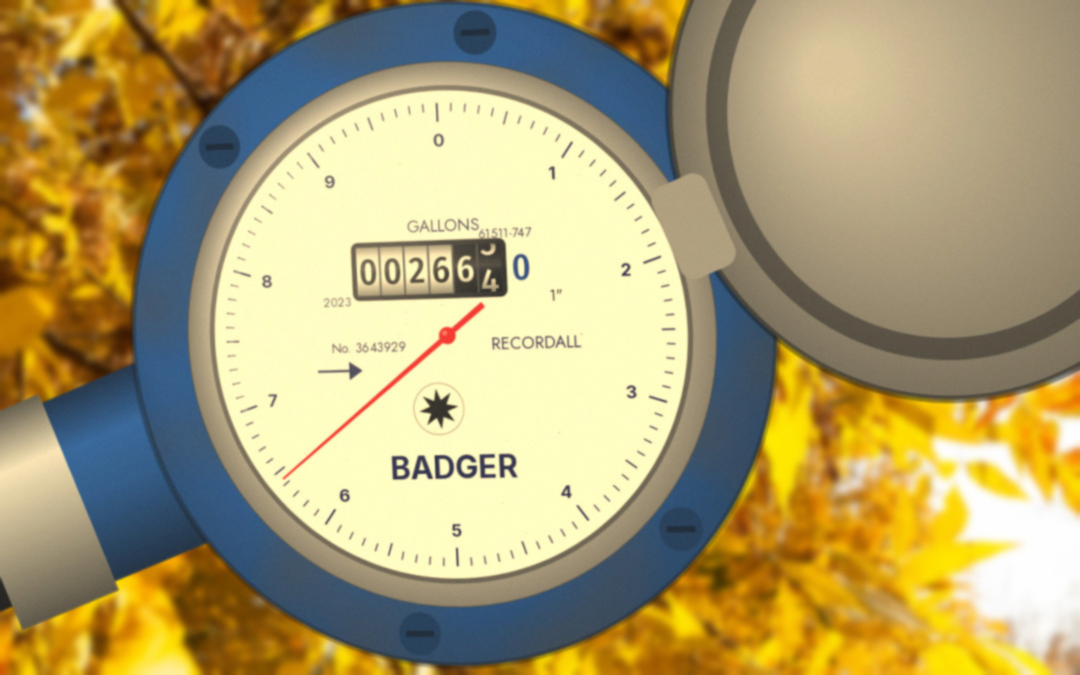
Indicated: {"value": 26636.4, "unit": "gal"}
